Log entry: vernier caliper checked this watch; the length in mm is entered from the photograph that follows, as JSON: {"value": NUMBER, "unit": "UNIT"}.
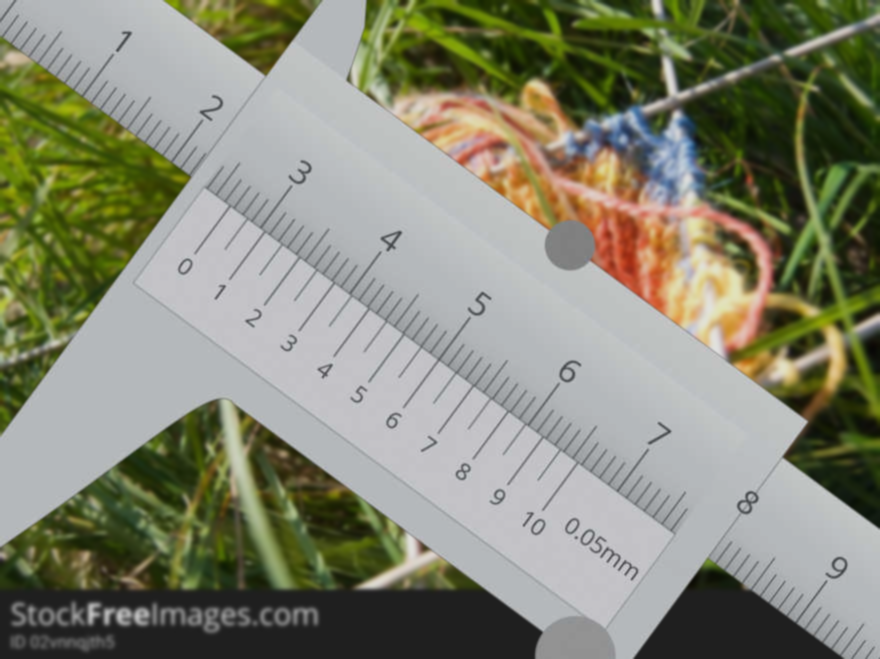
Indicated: {"value": 26.6, "unit": "mm"}
